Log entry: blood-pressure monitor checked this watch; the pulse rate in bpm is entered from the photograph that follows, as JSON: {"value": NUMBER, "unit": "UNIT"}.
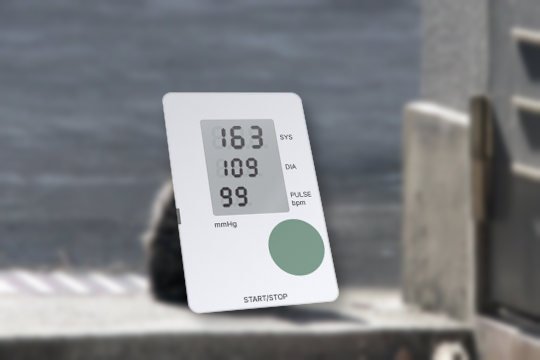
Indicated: {"value": 99, "unit": "bpm"}
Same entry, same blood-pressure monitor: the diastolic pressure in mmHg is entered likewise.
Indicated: {"value": 109, "unit": "mmHg"}
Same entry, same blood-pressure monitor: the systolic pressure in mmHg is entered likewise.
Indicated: {"value": 163, "unit": "mmHg"}
